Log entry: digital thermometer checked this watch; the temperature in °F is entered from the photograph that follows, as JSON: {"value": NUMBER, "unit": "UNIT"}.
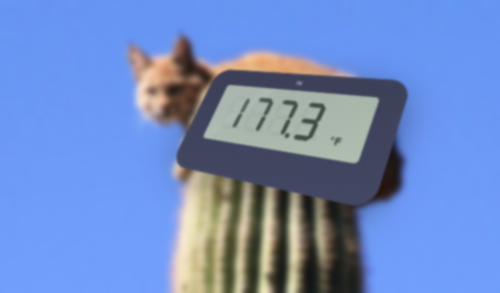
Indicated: {"value": 177.3, "unit": "°F"}
